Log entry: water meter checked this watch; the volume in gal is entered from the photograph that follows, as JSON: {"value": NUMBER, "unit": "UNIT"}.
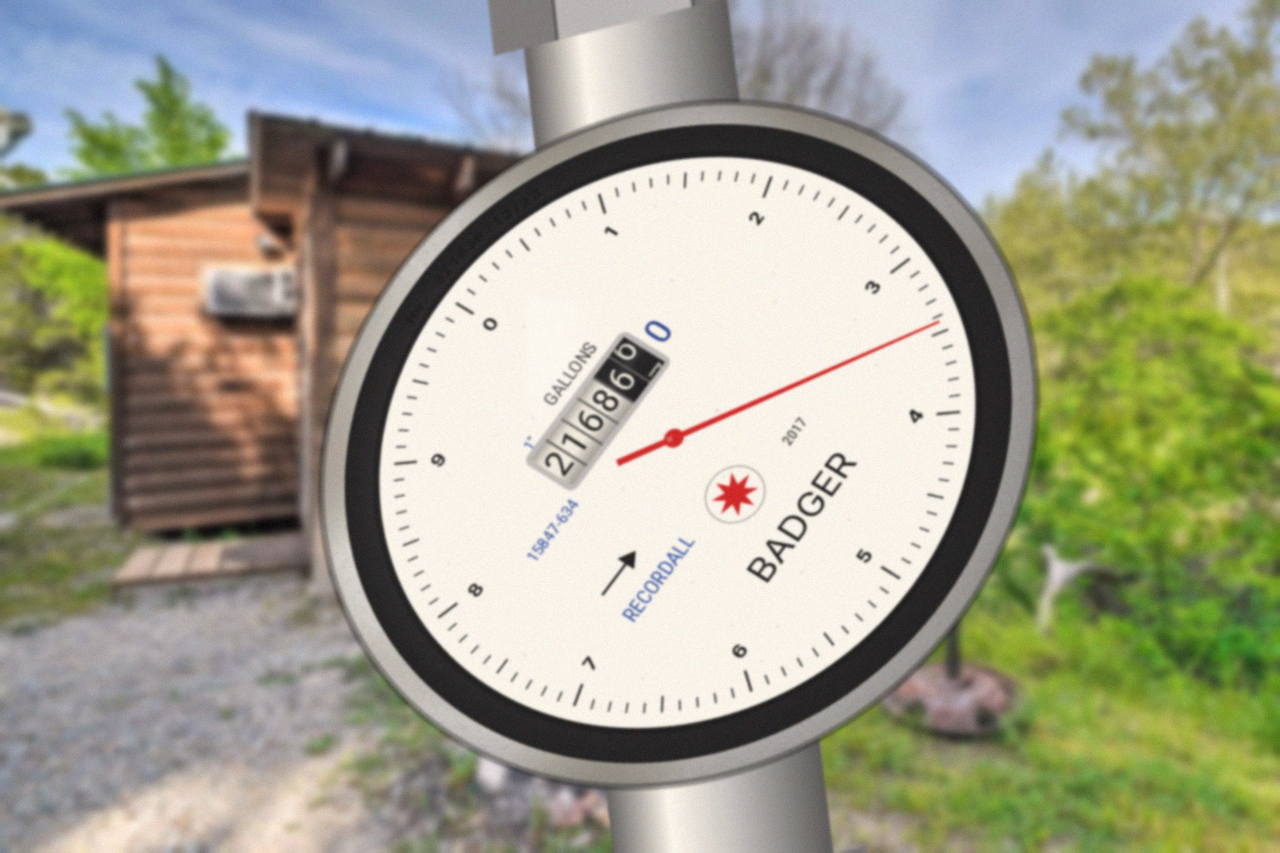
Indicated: {"value": 2168663.4, "unit": "gal"}
